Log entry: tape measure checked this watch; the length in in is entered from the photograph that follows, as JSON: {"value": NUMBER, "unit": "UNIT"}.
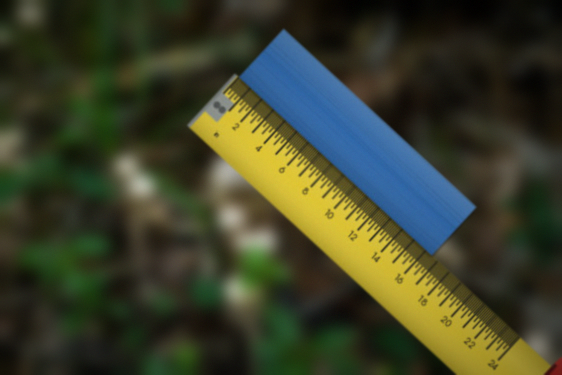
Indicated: {"value": 16.5, "unit": "in"}
